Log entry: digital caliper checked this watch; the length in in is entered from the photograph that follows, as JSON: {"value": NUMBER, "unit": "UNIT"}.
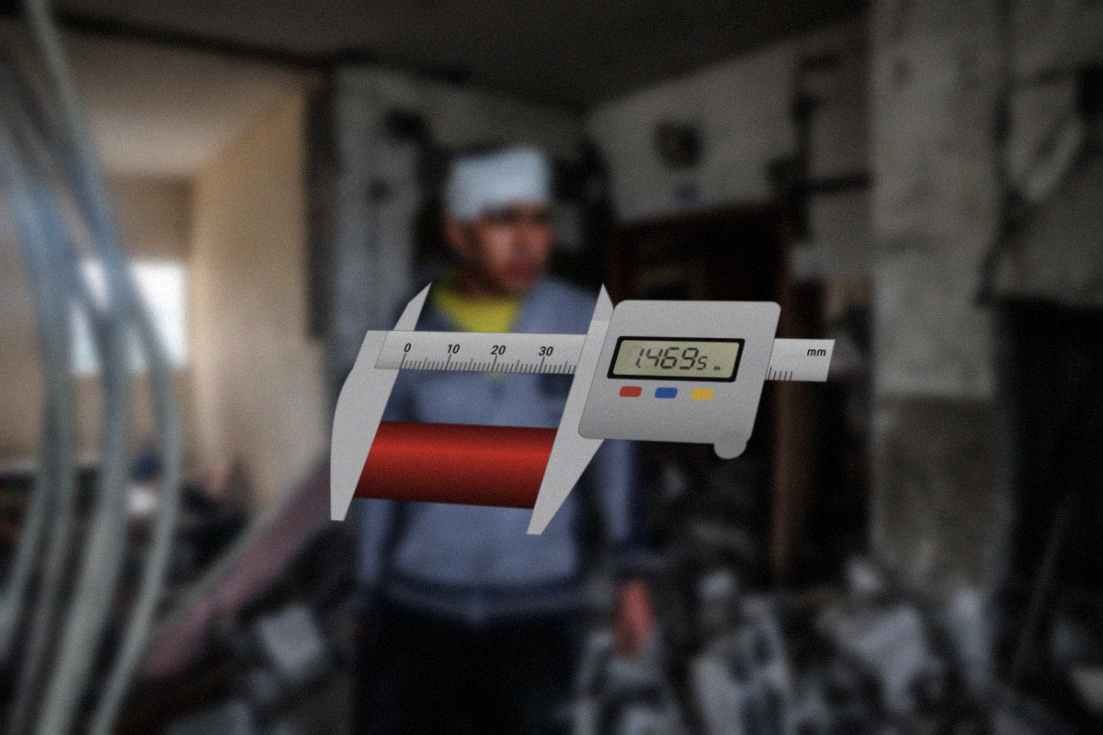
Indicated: {"value": 1.4695, "unit": "in"}
